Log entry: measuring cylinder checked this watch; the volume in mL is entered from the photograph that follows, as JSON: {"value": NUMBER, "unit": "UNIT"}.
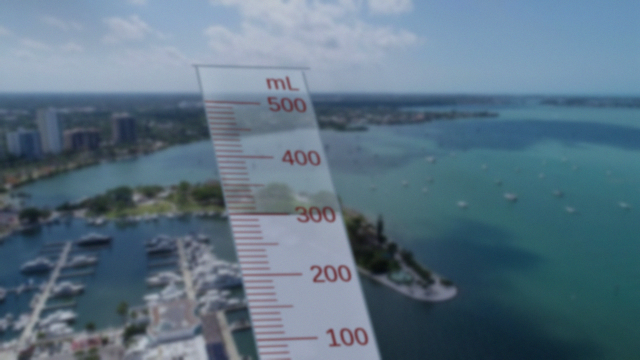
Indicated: {"value": 300, "unit": "mL"}
